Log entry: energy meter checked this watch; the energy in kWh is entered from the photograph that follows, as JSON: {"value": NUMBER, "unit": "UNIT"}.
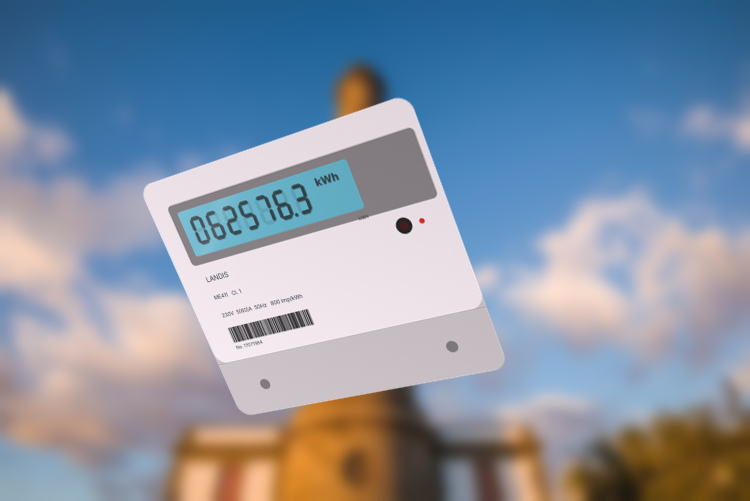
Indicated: {"value": 62576.3, "unit": "kWh"}
